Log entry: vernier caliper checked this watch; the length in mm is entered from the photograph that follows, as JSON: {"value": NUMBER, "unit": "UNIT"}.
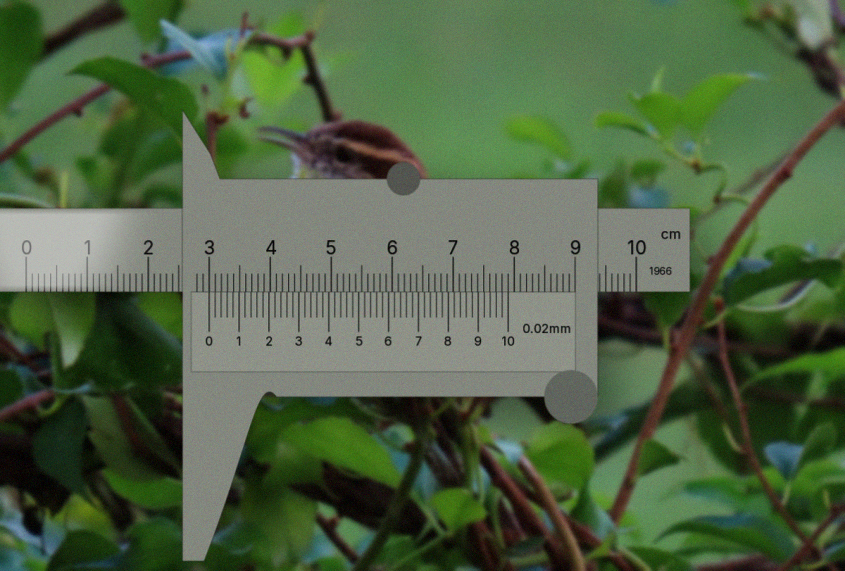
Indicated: {"value": 30.0, "unit": "mm"}
